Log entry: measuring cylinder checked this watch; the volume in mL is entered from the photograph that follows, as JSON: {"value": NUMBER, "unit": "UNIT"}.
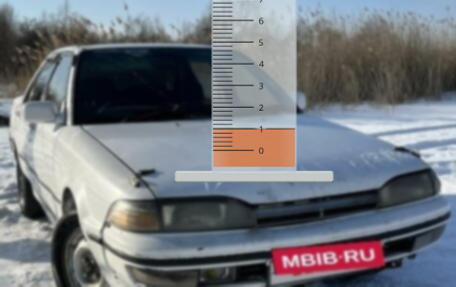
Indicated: {"value": 1, "unit": "mL"}
